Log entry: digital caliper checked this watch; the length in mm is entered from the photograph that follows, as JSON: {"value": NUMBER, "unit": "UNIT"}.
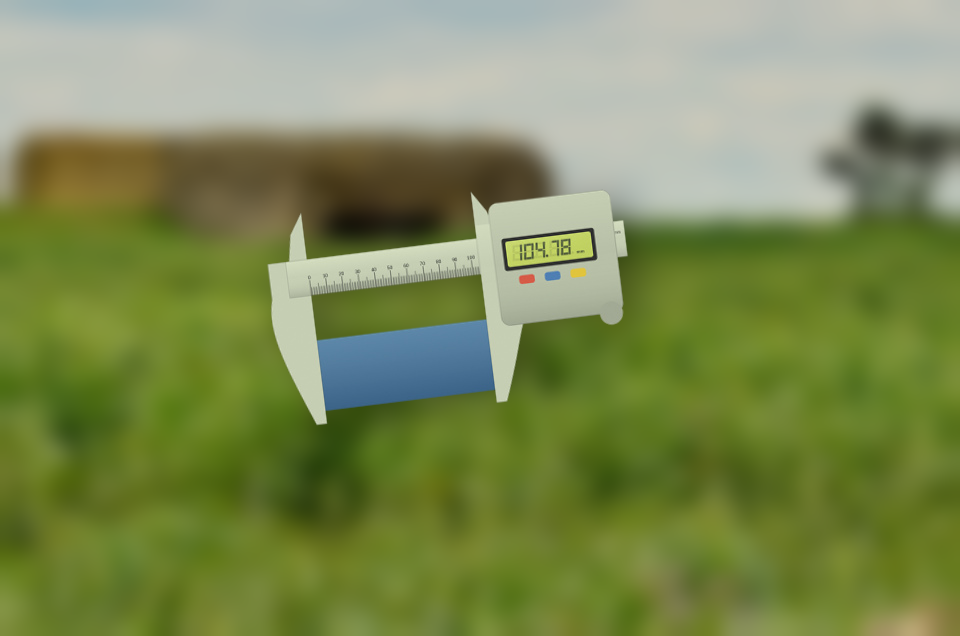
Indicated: {"value": 104.78, "unit": "mm"}
